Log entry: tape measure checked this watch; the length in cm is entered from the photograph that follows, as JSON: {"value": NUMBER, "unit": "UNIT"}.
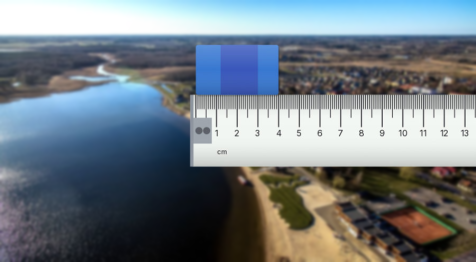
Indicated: {"value": 4, "unit": "cm"}
